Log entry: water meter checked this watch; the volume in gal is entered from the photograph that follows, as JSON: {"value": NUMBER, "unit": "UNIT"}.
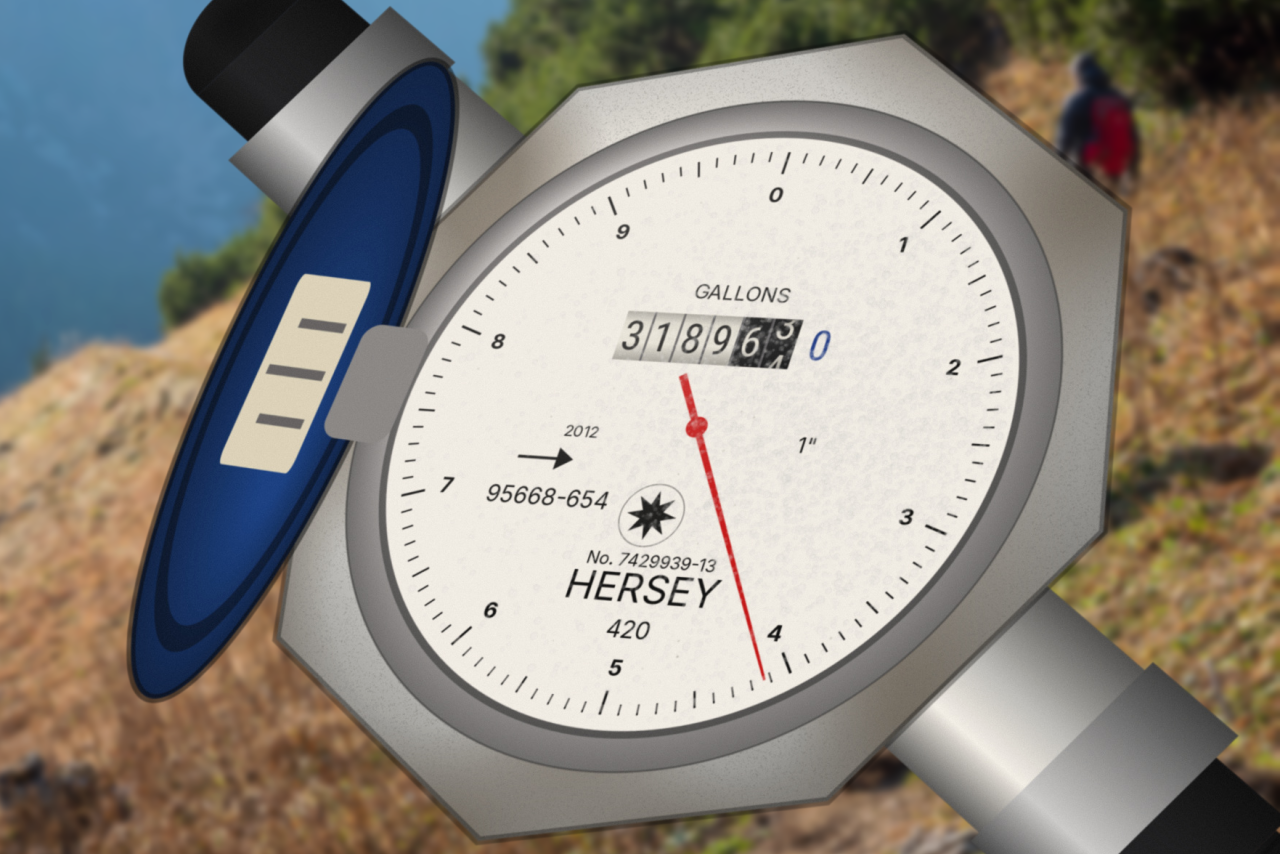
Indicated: {"value": 3189634.1, "unit": "gal"}
